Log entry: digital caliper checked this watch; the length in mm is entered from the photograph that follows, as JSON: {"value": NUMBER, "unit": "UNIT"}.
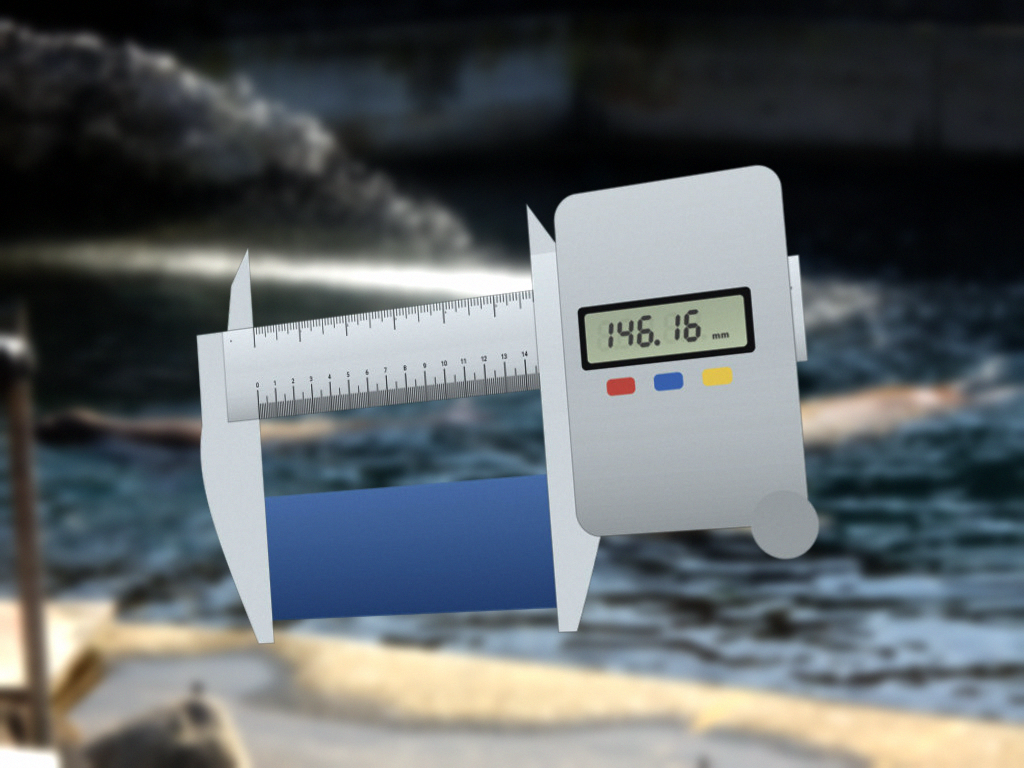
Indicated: {"value": 146.16, "unit": "mm"}
